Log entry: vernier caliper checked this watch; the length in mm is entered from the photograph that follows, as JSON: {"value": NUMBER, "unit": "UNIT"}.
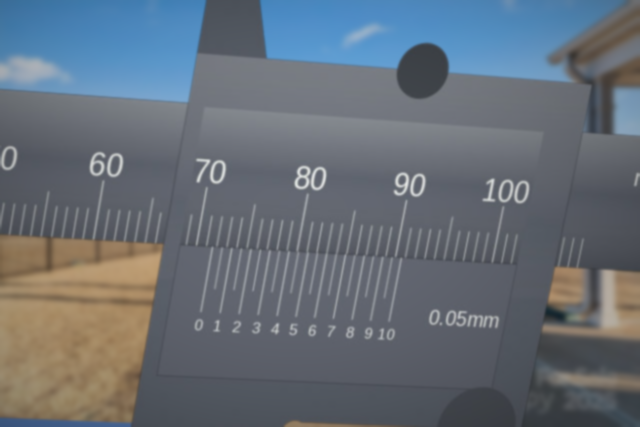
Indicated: {"value": 71.6, "unit": "mm"}
